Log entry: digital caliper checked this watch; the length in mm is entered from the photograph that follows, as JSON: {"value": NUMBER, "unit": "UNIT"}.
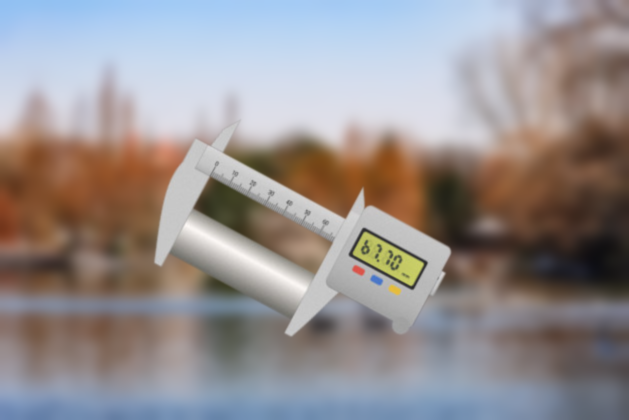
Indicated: {"value": 67.70, "unit": "mm"}
